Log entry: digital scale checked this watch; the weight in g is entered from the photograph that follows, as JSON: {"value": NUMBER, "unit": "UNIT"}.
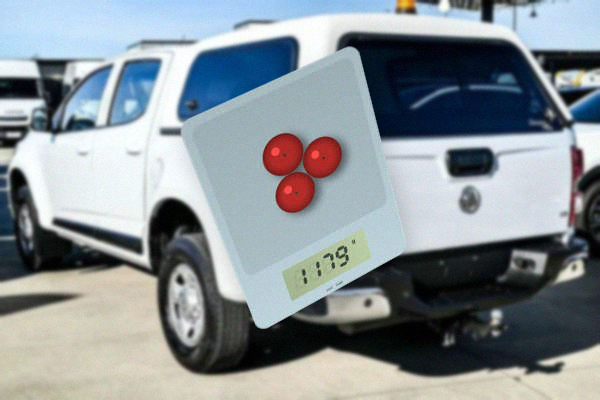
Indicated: {"value": 1179, "unit": "g"}
